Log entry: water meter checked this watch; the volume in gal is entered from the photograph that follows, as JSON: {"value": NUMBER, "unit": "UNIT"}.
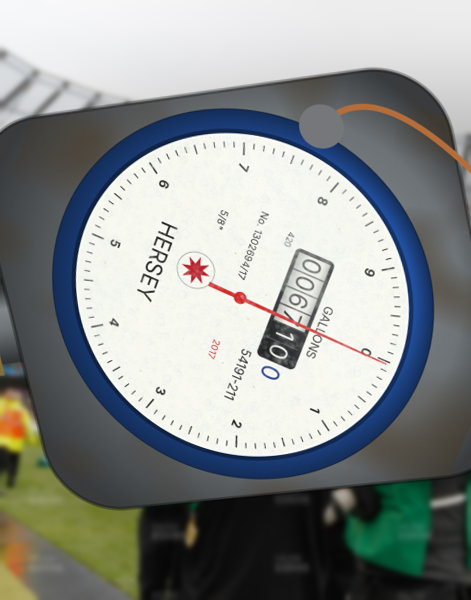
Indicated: {"value": 67100.0, "unit": "gal"}
